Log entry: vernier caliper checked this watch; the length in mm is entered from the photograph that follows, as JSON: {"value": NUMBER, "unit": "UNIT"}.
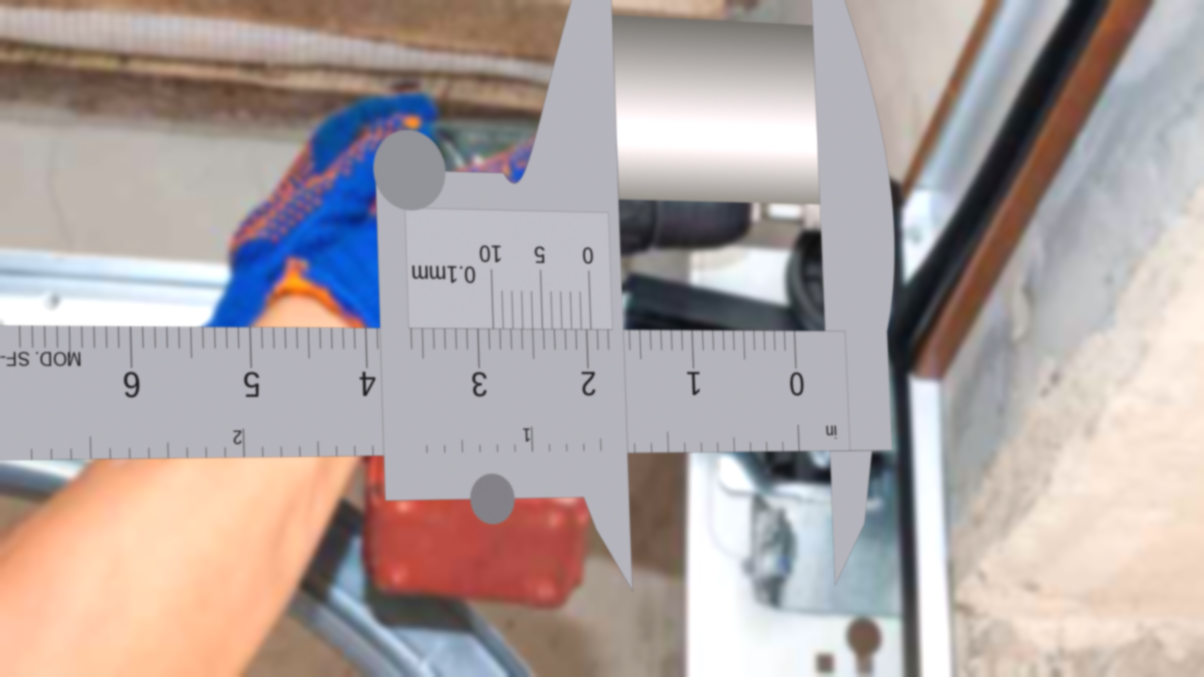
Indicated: {"value": 19.6, "unit": "mm"}
